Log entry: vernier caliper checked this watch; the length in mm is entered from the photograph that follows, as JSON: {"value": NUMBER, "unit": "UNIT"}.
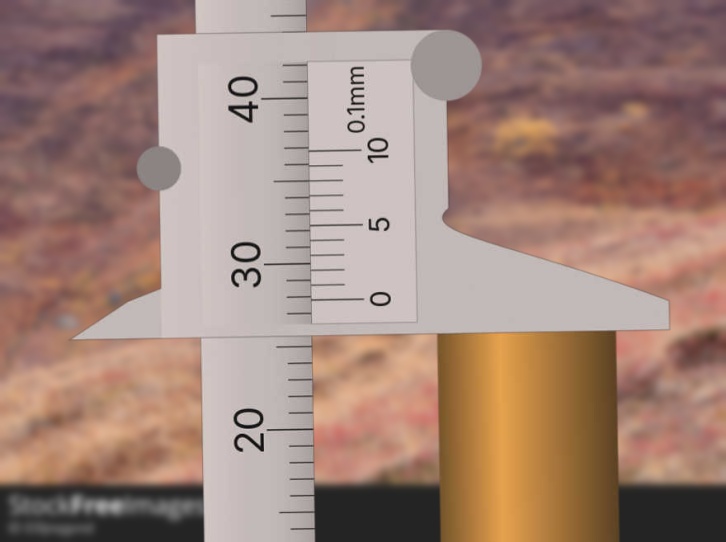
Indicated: {"value": 27.8, "unit": "mm"}
